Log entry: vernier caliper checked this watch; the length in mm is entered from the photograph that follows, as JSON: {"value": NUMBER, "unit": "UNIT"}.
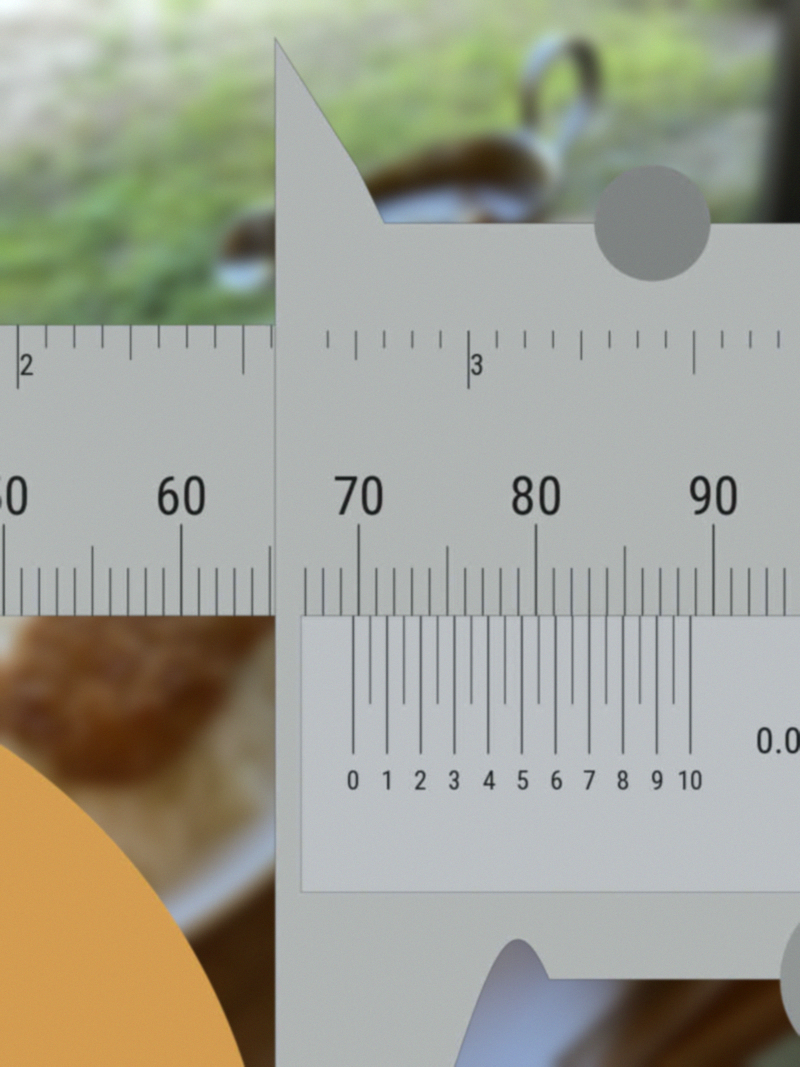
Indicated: {"value": 69.7, "unit": "mm"}
